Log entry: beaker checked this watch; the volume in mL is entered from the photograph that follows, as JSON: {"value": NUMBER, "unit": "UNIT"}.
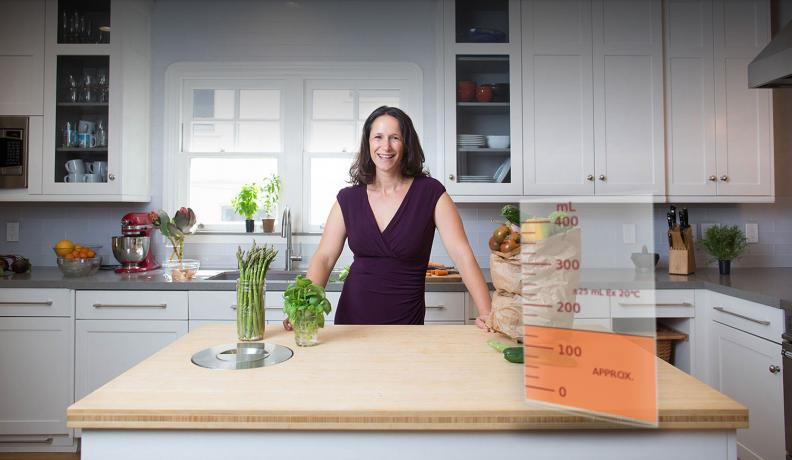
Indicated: {"value": 150, "unit": "mL"}
